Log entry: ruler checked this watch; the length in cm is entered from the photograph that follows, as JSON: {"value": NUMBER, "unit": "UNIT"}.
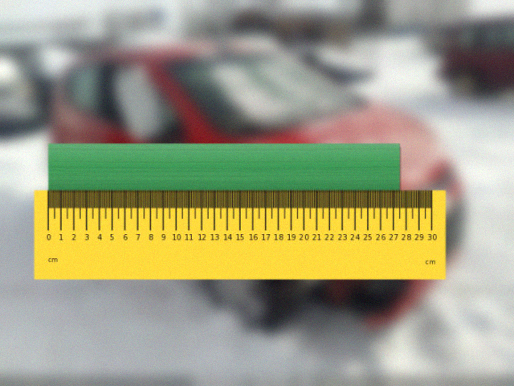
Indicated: {"value": 27.5, "unit": "cm"}
